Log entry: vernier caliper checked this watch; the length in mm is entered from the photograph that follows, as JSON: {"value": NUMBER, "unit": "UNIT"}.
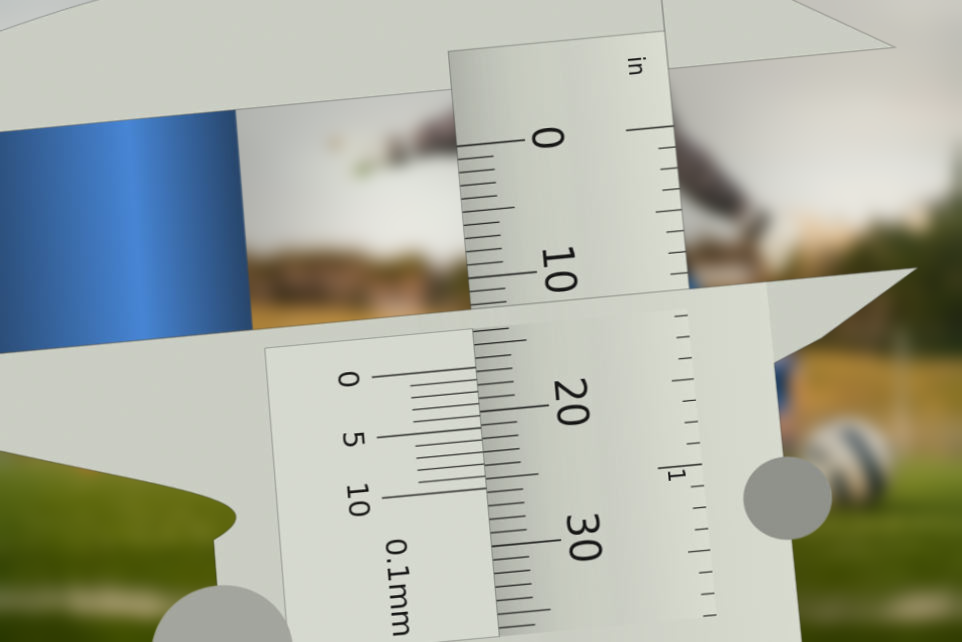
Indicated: {"value": 16.7, "unit": "mm"}
